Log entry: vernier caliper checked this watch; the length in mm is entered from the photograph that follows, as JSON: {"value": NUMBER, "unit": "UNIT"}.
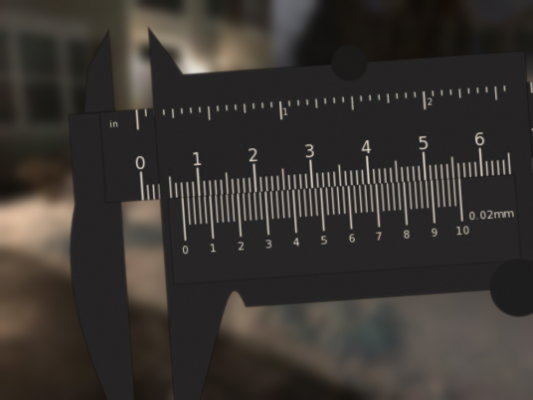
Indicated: {"value": 7.0, "unit": "mm"}
